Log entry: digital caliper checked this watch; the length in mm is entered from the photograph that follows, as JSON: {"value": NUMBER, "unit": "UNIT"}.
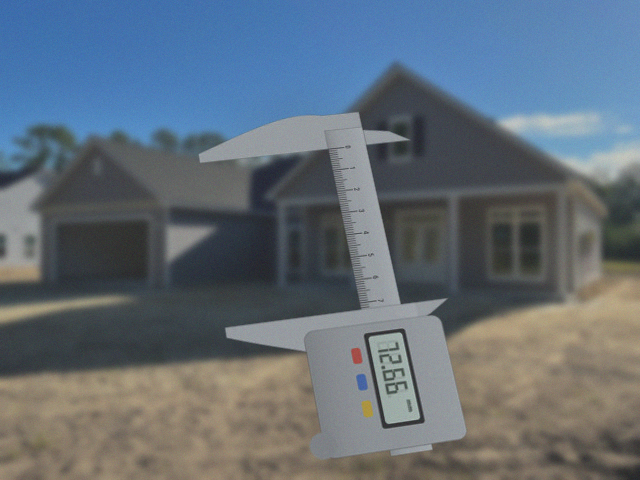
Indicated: {"value": 72.66, "unit": "mm"}
